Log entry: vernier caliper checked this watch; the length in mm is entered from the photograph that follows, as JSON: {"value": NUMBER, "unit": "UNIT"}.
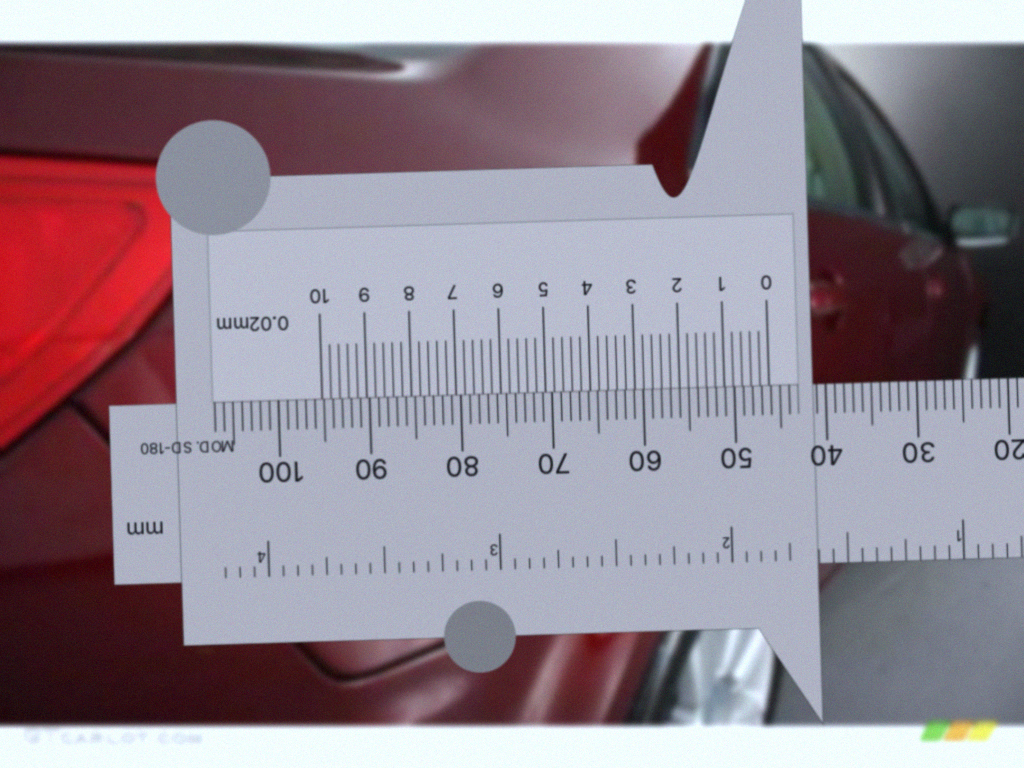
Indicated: {"value": 46.2, "unit": "mm"}
